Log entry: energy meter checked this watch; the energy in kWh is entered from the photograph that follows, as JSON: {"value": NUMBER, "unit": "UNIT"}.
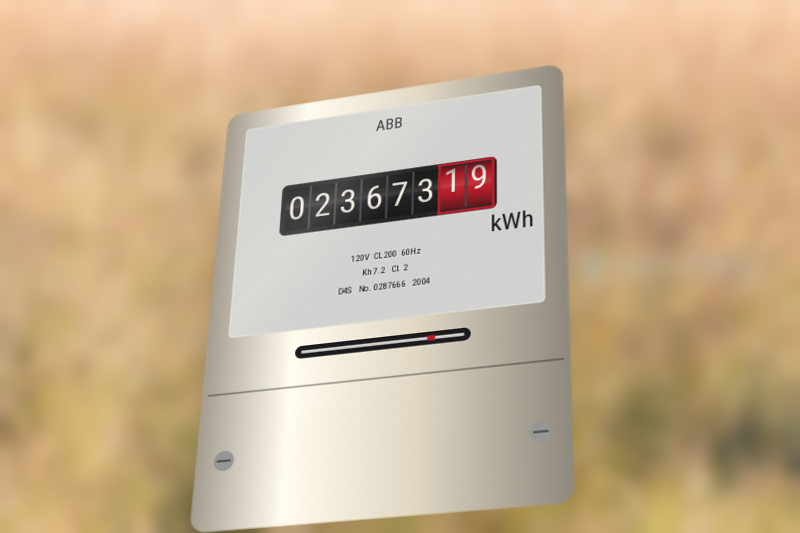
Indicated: {"value": 23673.19, "unit": "kWh"}
